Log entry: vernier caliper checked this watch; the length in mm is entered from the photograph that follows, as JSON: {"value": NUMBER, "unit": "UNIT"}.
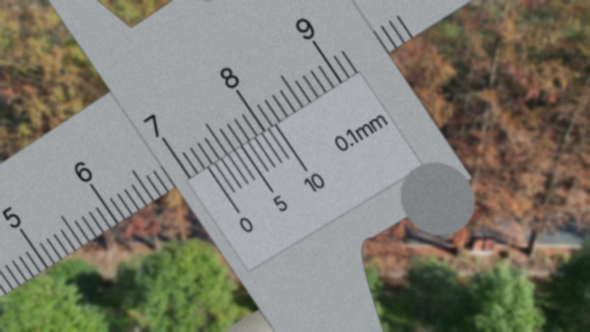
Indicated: {"value": 72.4, "unit": "mm"}
